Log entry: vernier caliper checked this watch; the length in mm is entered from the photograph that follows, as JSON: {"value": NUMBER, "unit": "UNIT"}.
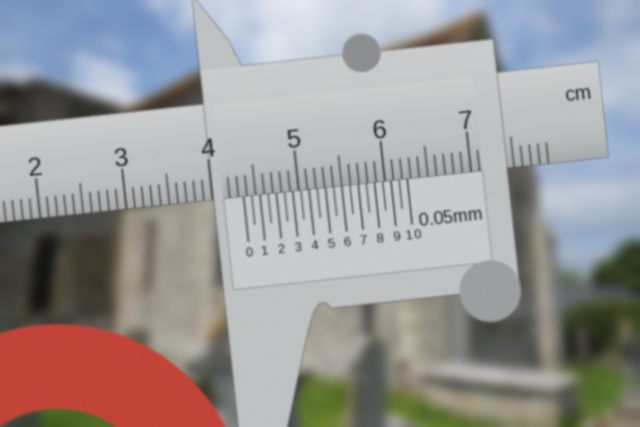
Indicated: {"value": 43.6, "unit": "mm"}
